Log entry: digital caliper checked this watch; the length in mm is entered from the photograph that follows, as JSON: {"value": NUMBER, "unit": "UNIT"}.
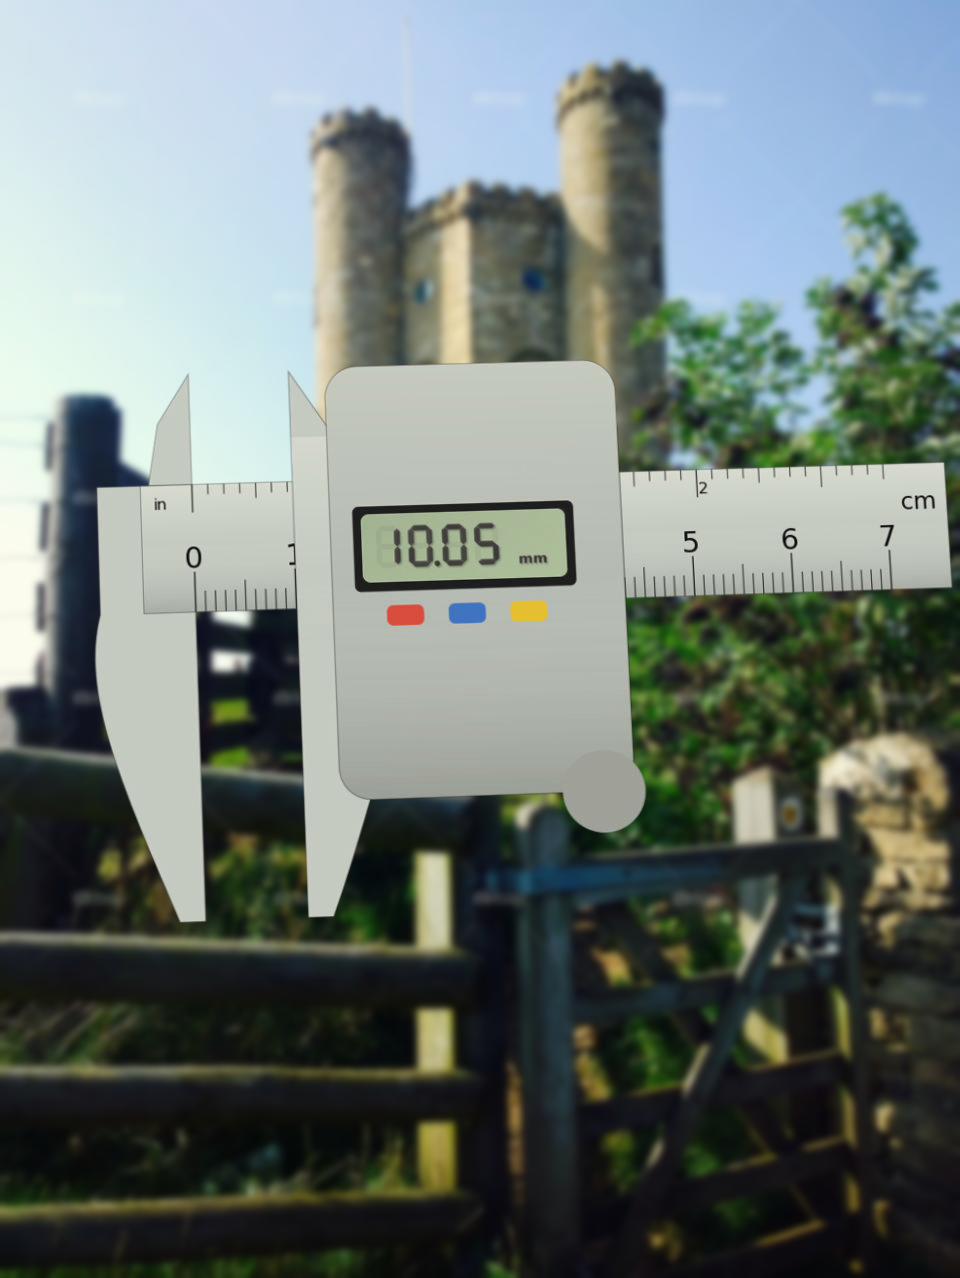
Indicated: {"value": 10.05, "unit": "mm"}
